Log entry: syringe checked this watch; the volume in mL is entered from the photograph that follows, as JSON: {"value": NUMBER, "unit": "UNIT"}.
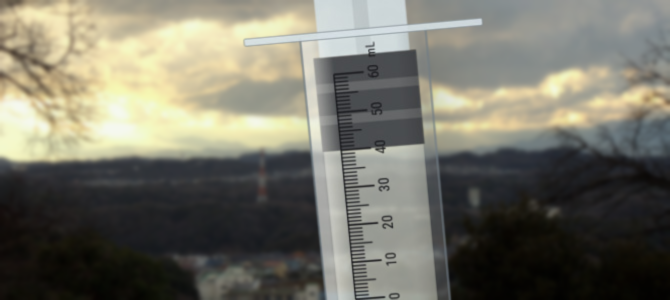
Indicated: {"value": 40, "unit": "mL"}
